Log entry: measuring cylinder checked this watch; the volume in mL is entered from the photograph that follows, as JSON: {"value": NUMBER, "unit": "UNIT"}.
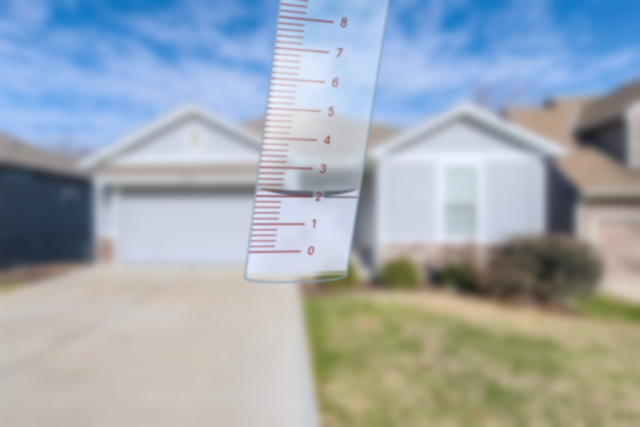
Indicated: {"value": 2, "unit": "mL"}
